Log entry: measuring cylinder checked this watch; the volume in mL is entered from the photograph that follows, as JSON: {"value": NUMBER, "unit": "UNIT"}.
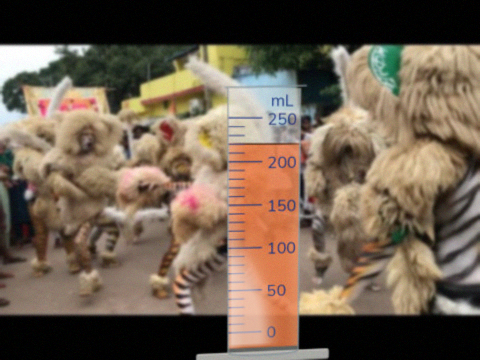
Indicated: {"value": 220, "unit": "mL"}
